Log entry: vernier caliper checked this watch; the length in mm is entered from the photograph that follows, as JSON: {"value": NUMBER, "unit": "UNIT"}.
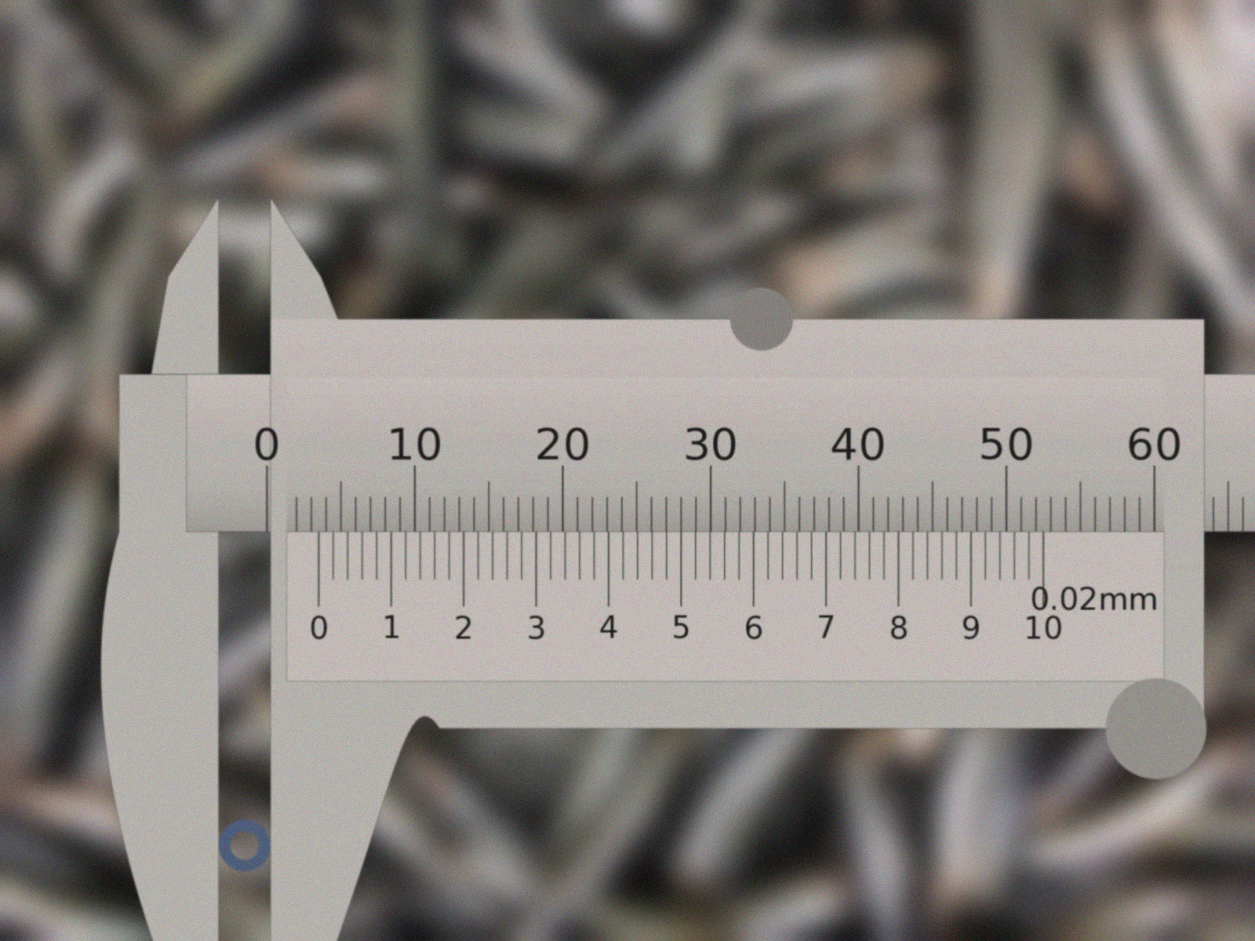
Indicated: {"value": 3.5, "unit": "mm"}
